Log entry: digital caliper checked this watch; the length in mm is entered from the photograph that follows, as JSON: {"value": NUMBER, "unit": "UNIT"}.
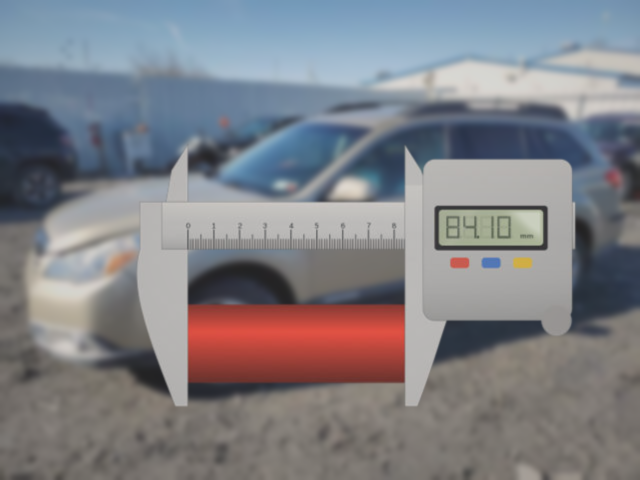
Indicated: {"value": 84.10, "unit": "mm"}
